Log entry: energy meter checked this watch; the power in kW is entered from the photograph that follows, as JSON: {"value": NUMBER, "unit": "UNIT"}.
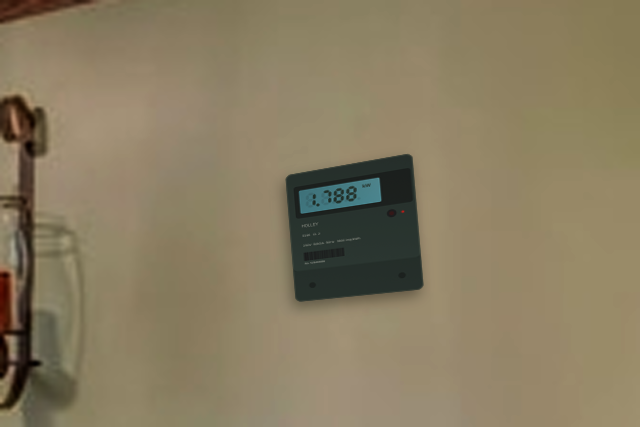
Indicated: {"value": 1.788, "unit": "kW"}
